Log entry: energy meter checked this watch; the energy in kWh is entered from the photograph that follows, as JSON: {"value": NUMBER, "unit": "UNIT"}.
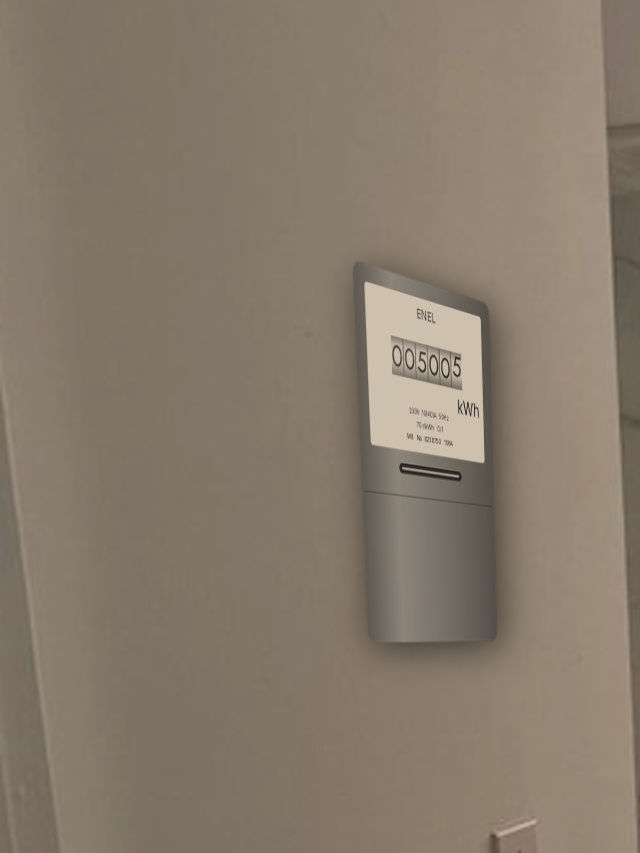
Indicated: {"value": 5005, "unit": "kWh"}
